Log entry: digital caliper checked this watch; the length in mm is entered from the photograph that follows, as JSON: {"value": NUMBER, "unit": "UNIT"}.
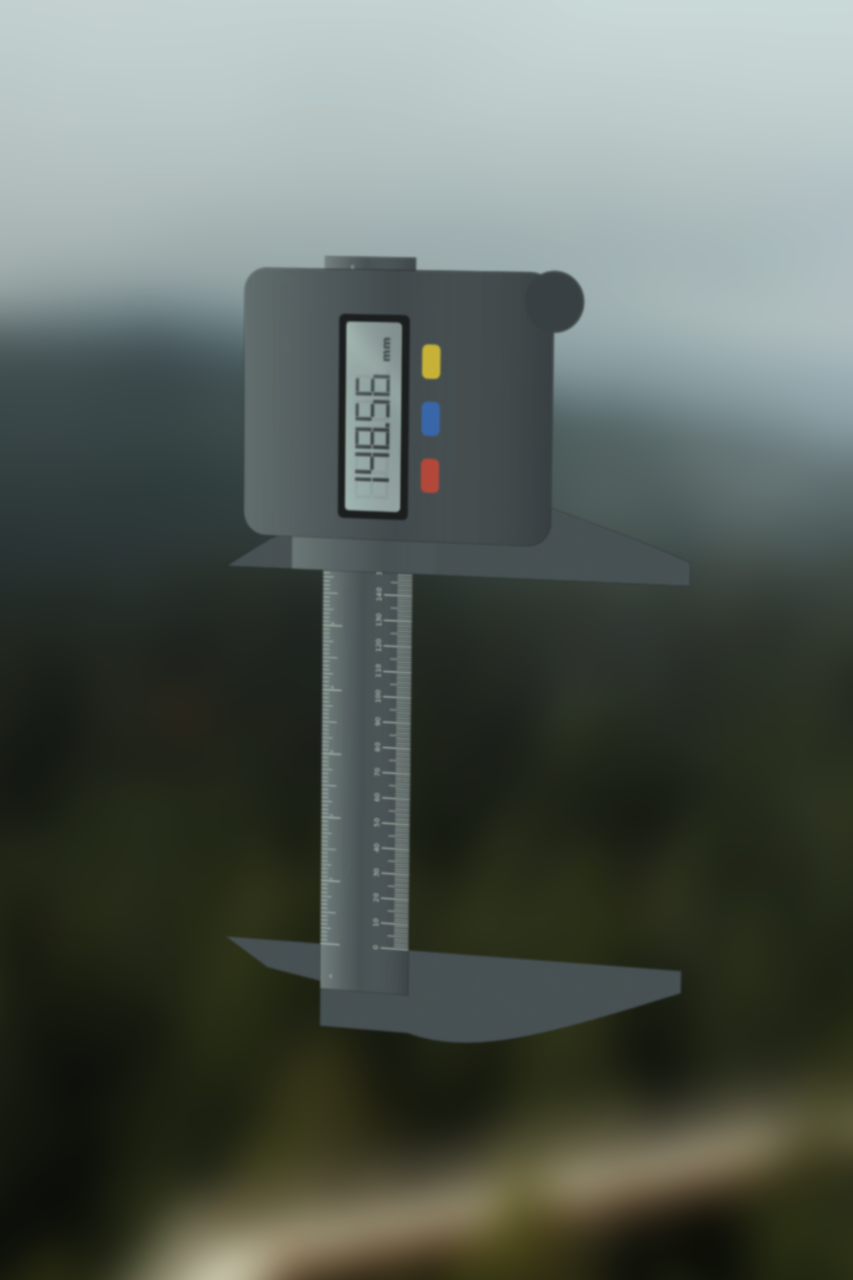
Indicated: {"value": 148.56, "unit": "mm"}
